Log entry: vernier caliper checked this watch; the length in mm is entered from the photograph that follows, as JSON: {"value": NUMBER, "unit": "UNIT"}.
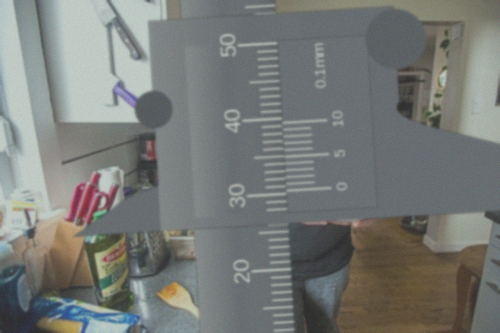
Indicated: {"value": 30.4, "unit": "mm"}
